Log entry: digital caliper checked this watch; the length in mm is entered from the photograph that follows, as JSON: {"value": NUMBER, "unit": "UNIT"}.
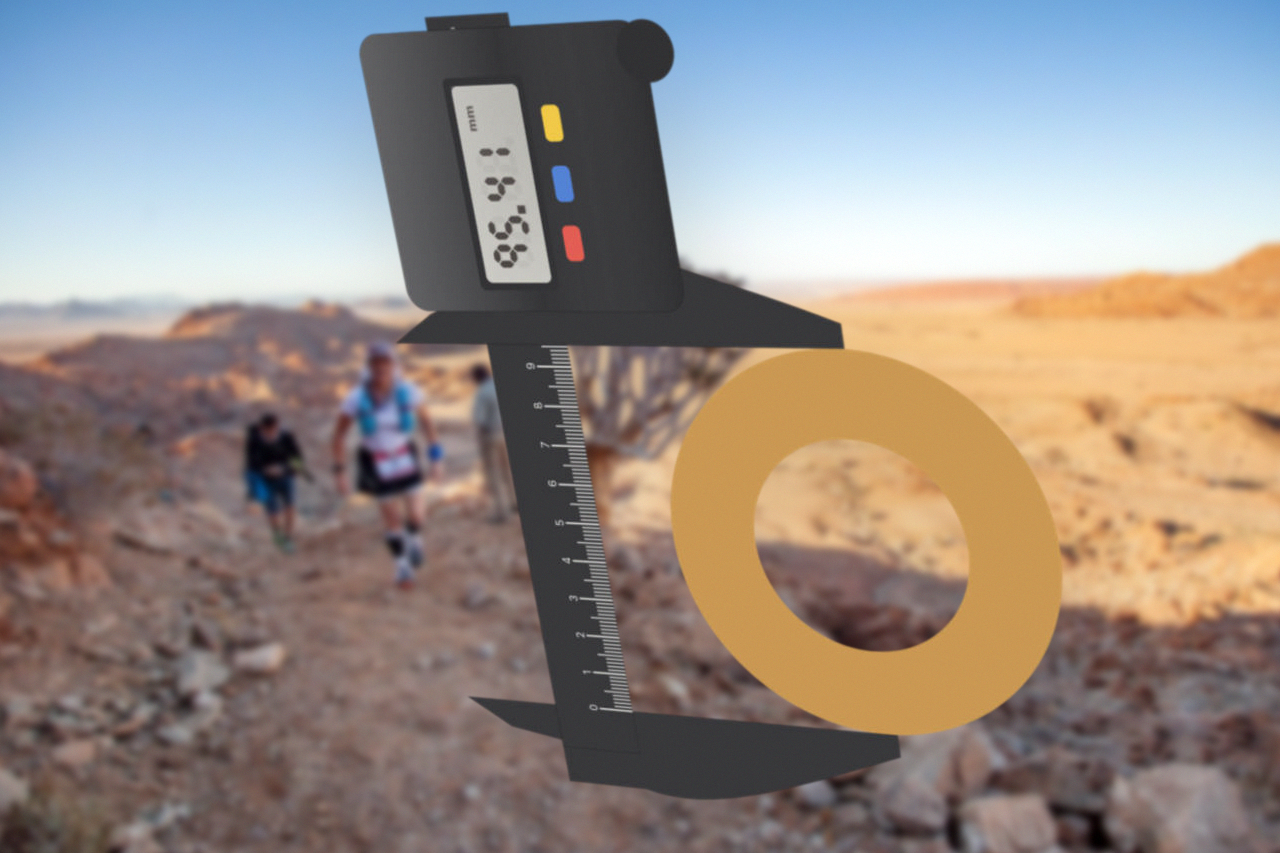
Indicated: {"value": 95.41, "unit": "mm"}
